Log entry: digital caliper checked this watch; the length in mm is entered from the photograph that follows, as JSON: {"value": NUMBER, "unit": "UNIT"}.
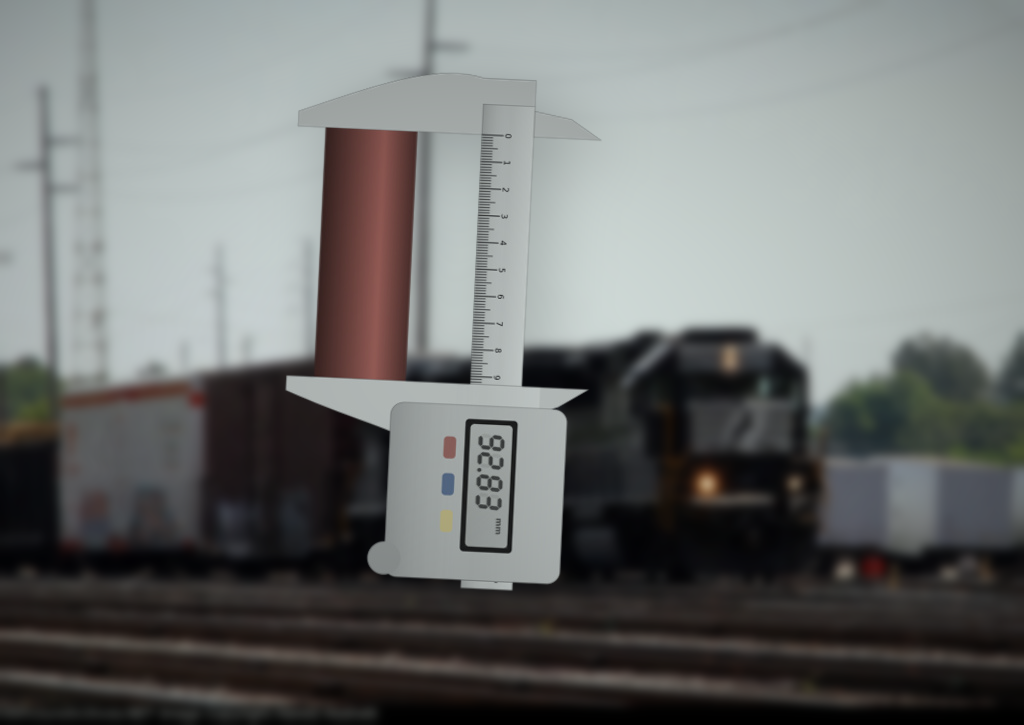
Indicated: {"value": 92.83, "unit": "mm"}
